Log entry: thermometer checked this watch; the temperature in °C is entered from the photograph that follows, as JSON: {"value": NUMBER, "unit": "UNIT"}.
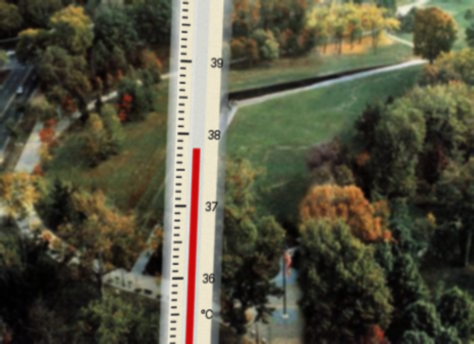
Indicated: {"value": 37.8, "unit": "°C"}
